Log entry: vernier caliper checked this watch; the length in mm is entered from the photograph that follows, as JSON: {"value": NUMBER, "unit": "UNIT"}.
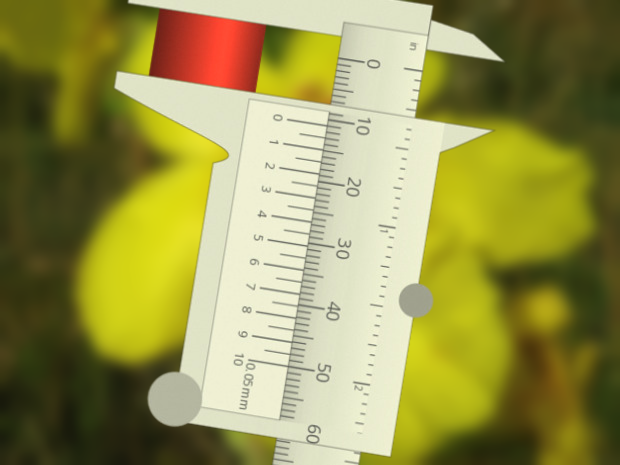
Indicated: {"value": 11.0, "unit": "mm"}
